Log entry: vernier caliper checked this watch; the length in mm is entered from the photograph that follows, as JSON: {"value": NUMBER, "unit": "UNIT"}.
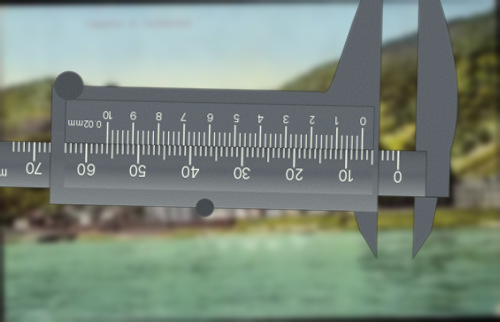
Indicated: {"value": 7.0, "unit": "mm"}
